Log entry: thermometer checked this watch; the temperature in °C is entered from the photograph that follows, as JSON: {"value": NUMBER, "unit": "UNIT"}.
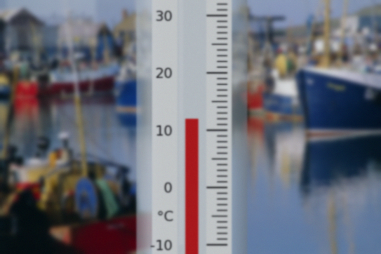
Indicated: {"value": 12, "unit": "°C"}
